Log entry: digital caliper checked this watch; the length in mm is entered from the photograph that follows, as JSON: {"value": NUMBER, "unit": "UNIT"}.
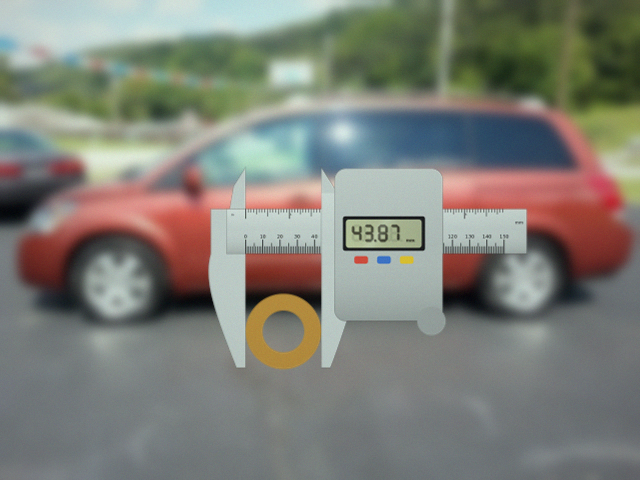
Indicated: {"value": 43.87, "unit": "mm"}
